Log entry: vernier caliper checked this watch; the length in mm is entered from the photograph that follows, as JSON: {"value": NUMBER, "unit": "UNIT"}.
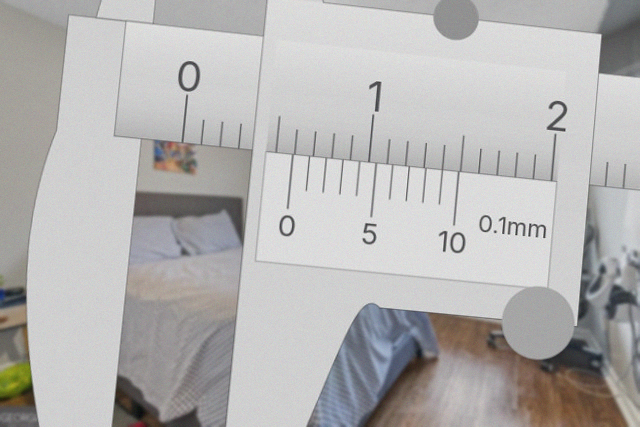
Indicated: {"value": 5.9, "unit": "mm"}
